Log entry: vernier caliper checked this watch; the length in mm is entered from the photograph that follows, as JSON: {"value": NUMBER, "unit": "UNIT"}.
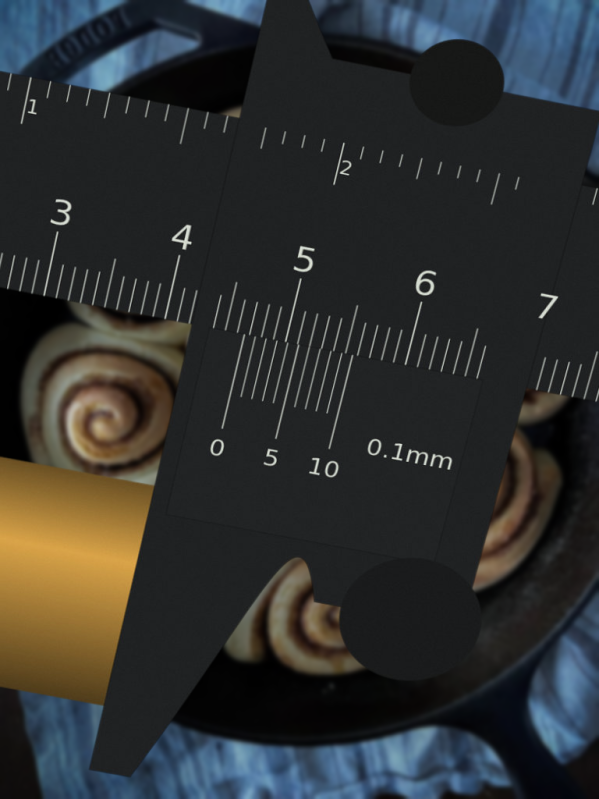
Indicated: {"value": 46.6, "unit": "mm"}
